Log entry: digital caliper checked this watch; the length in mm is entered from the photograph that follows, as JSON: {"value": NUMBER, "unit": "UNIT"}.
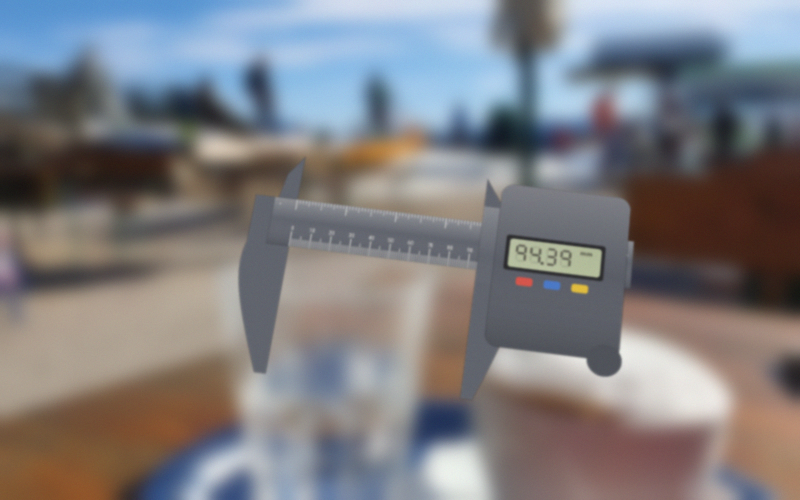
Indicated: {"value": 94.39, "unit": "mm"}
